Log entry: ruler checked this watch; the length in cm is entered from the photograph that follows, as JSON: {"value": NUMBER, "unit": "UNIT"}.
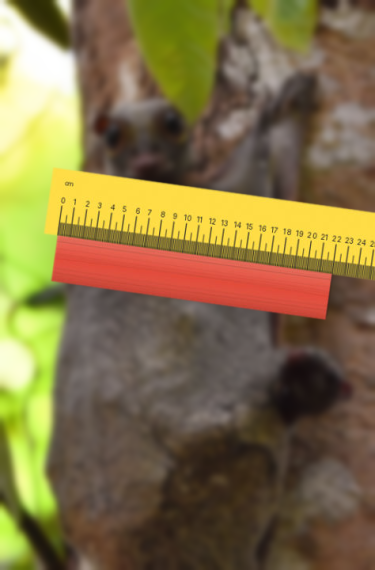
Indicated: {"value": 22, "unit": "cm"}
